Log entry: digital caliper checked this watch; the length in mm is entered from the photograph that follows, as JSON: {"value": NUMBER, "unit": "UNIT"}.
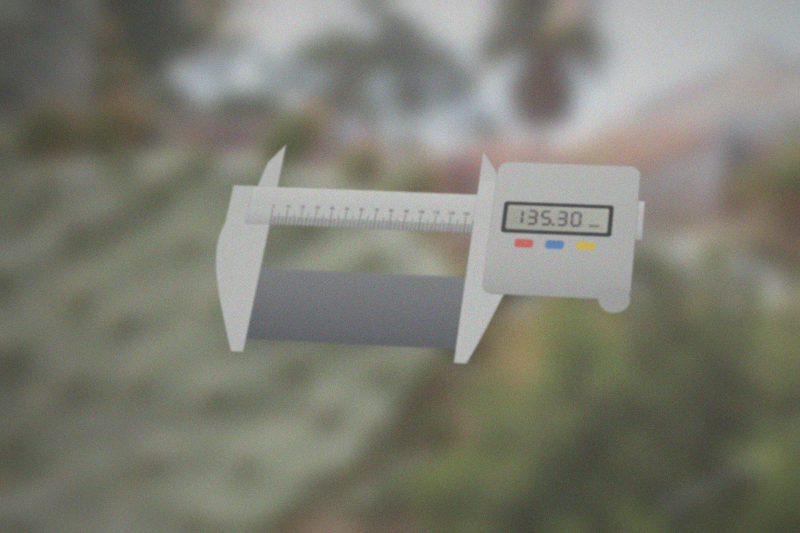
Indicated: {"value": 135.30, "unit": "mm"}
